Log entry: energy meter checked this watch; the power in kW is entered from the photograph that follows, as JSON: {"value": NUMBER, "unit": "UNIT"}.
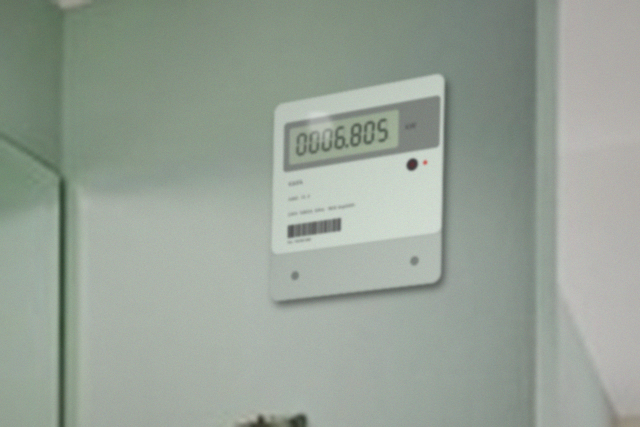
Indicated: {"value": 6.805, "unit": "kW"}
